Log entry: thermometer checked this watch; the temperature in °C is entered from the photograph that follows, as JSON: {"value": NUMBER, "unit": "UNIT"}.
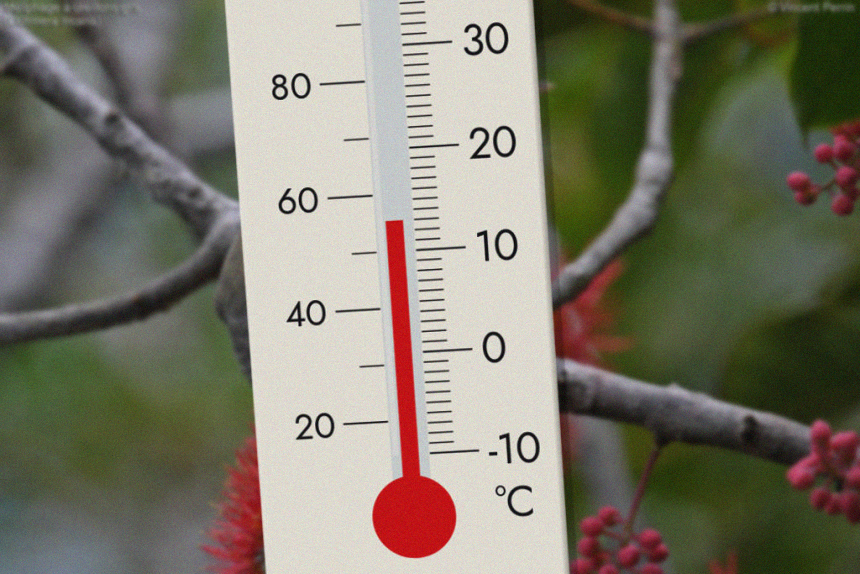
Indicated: {"value": 13, "unit": "°C"}
